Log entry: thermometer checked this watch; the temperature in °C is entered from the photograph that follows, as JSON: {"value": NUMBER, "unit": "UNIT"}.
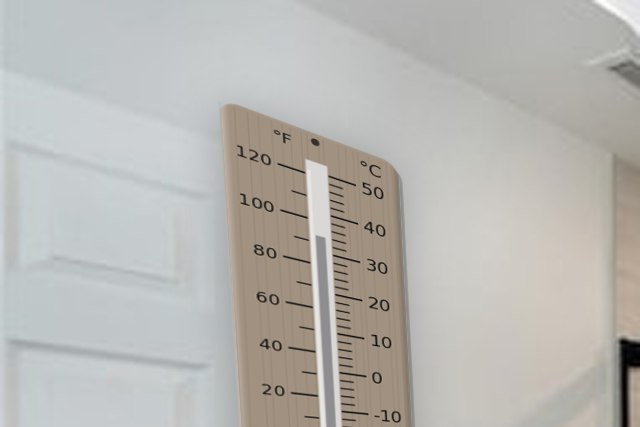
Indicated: {"value": 34, "unit": "°C"}
